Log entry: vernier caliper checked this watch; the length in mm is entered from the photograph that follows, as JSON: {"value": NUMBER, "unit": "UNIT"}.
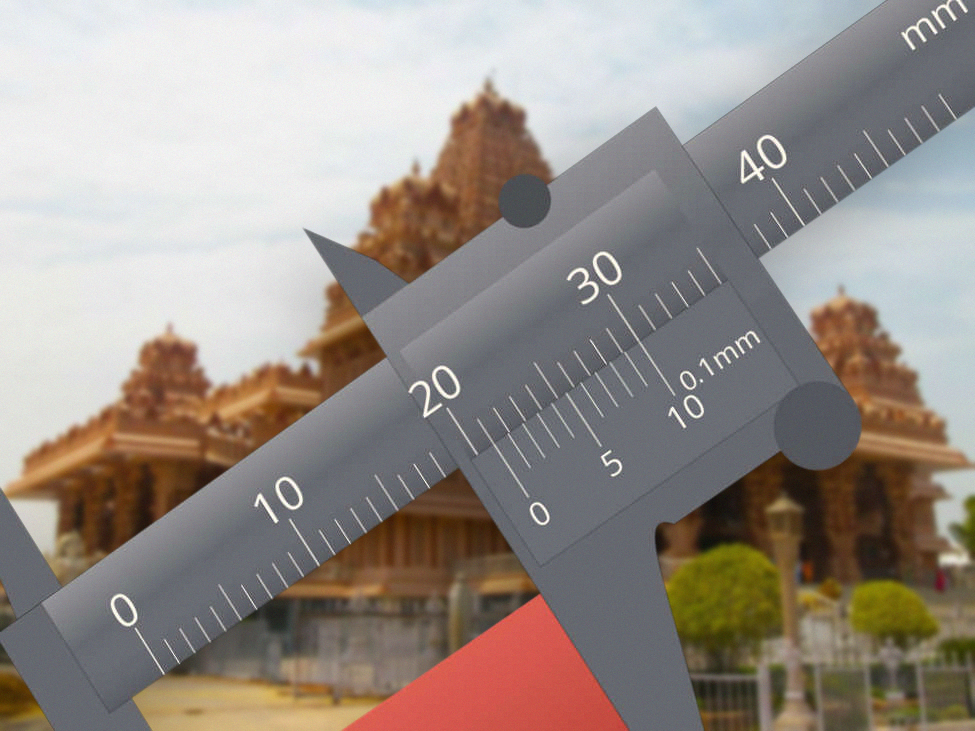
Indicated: {"value": 21.0, "unit": "mm"}
